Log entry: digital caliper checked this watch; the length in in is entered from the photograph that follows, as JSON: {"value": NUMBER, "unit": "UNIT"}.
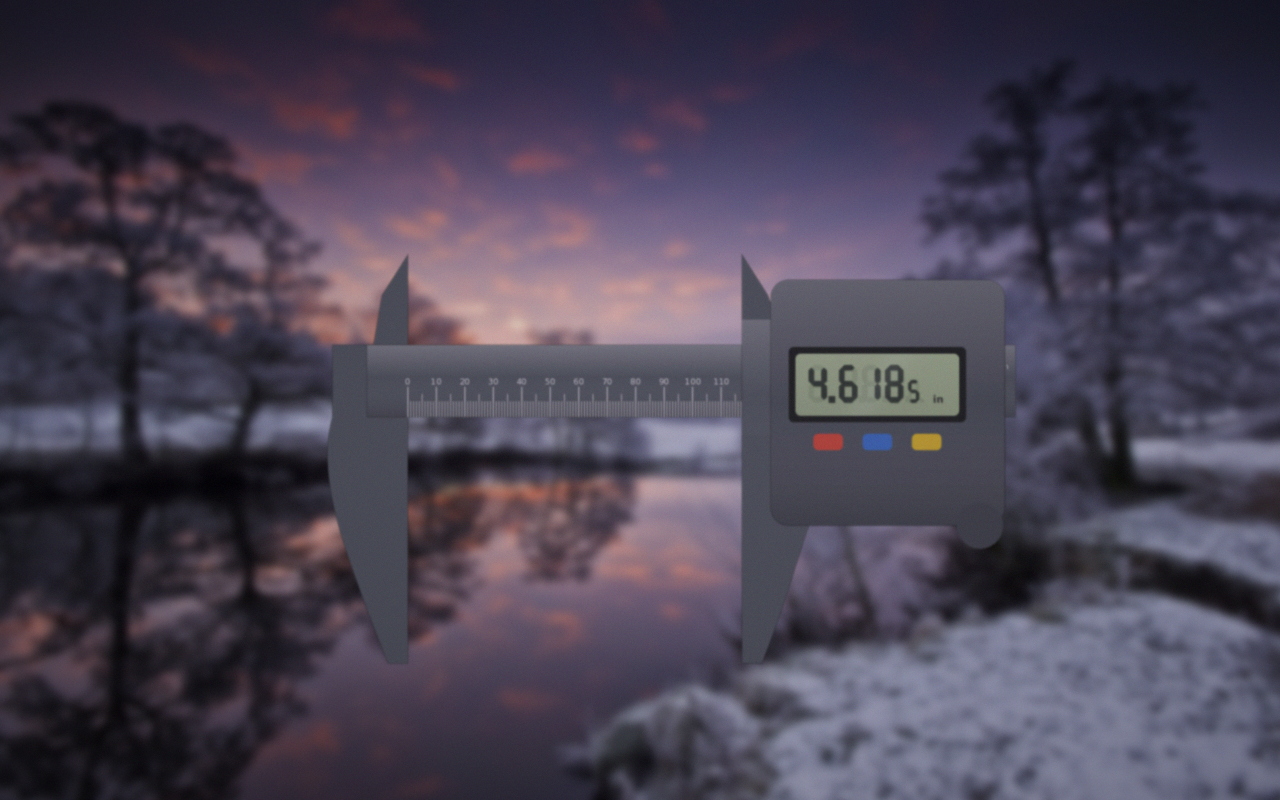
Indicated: {"value": 4.6185, "unit": "in"}
